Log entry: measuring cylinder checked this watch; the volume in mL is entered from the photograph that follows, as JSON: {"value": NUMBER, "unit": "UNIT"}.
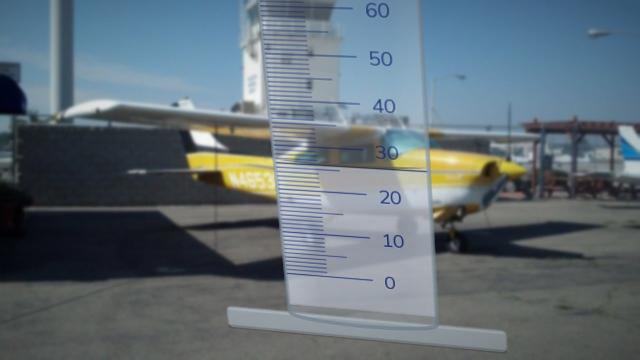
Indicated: {"value": 26, "unit": "mL"}
